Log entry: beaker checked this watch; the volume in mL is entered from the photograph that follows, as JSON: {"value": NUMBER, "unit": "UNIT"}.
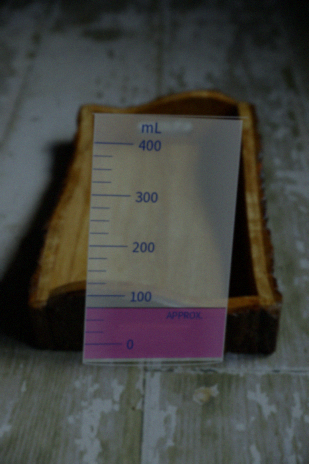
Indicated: {"value": 75, "unit": "mL"}
